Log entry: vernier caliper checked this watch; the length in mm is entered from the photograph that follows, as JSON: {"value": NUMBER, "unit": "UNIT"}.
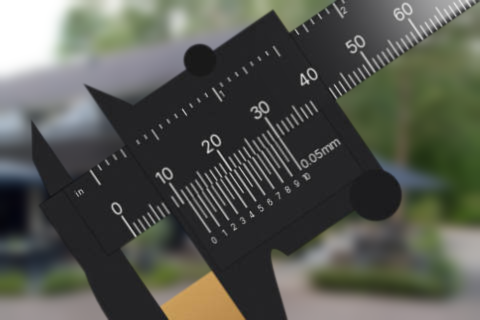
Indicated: {"value": 11.0, "unit": "mm"}
